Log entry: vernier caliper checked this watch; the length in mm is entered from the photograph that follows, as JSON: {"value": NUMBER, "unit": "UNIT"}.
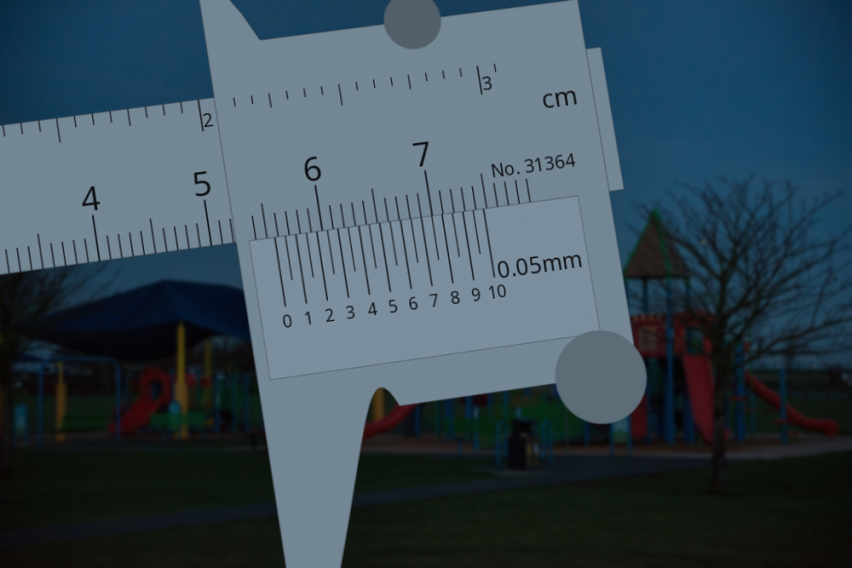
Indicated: {"value": 55.7, "unit": "mm"}
